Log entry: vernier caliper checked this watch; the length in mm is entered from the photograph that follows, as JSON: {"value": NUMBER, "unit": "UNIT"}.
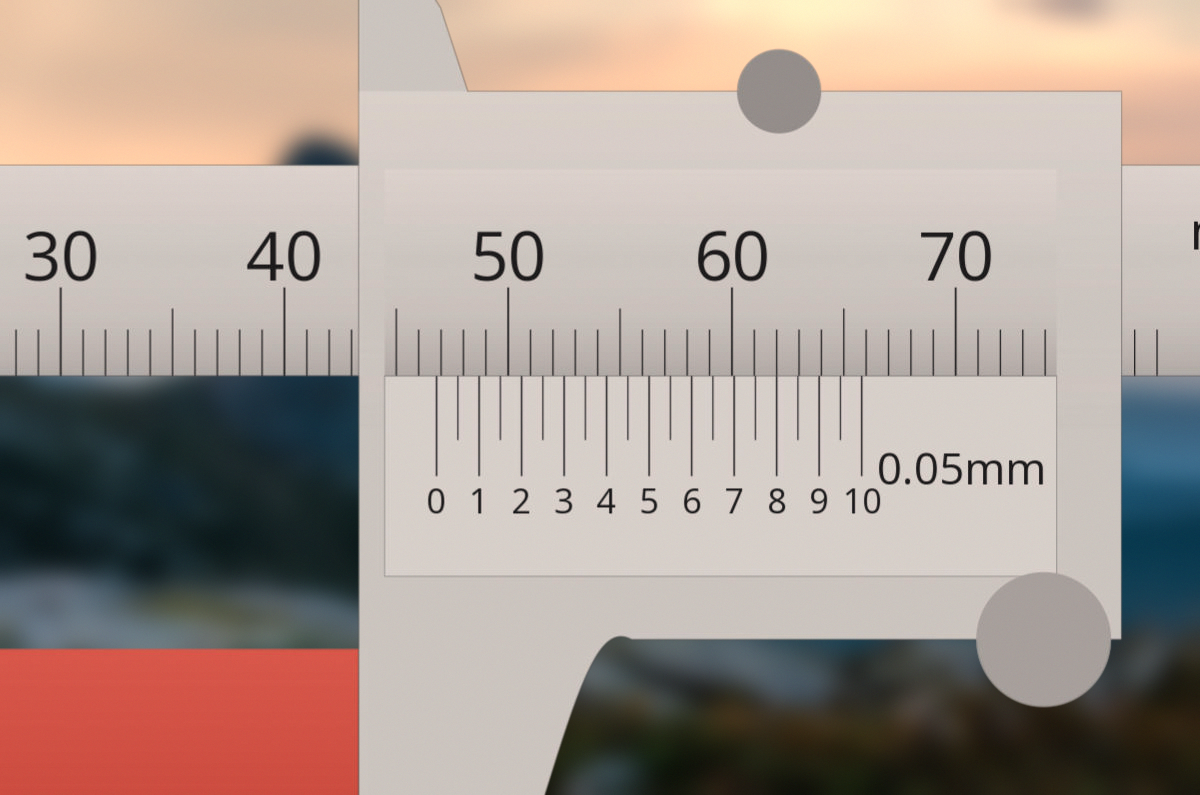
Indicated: {"value": 46.8, "unit": "mm"}
